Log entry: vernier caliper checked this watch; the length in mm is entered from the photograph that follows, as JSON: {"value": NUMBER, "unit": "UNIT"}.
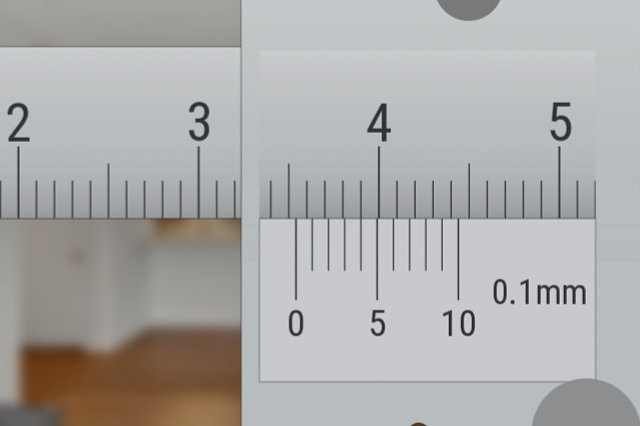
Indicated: {"value": 35.4, "unit": "mm"}
